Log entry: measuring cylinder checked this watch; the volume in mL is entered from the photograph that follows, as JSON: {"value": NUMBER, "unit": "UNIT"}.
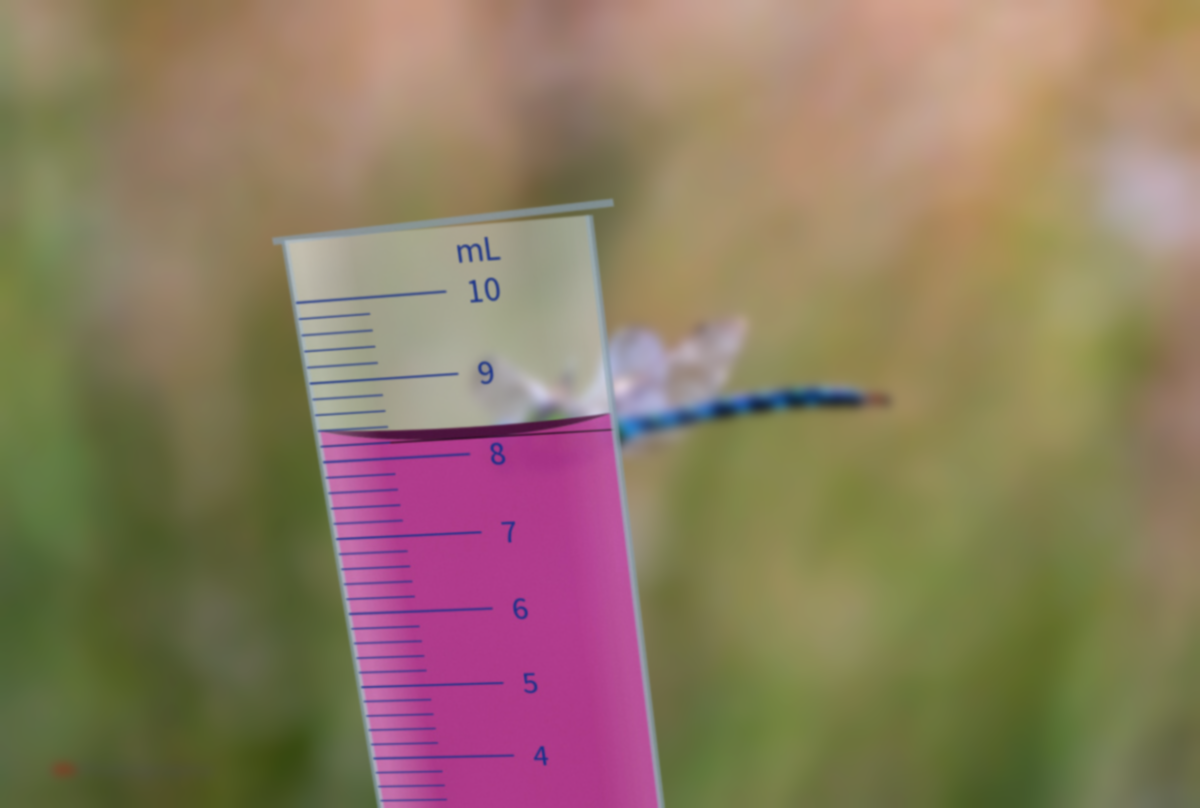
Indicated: {"value": 8.2, "unit": "mL"}
